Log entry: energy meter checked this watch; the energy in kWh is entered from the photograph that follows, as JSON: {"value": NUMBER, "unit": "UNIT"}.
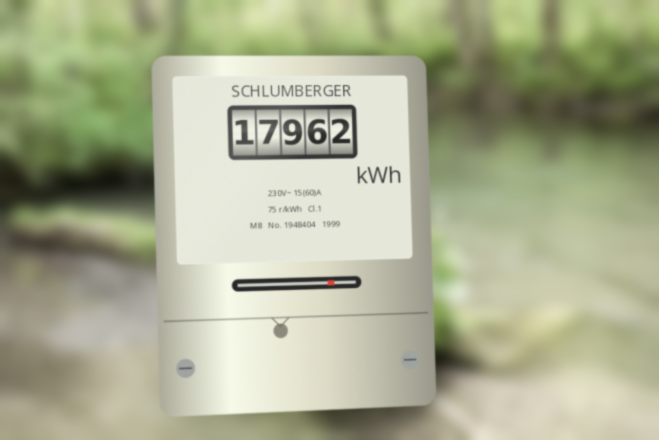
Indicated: {"value": 17962, "unit": "kWh"}
